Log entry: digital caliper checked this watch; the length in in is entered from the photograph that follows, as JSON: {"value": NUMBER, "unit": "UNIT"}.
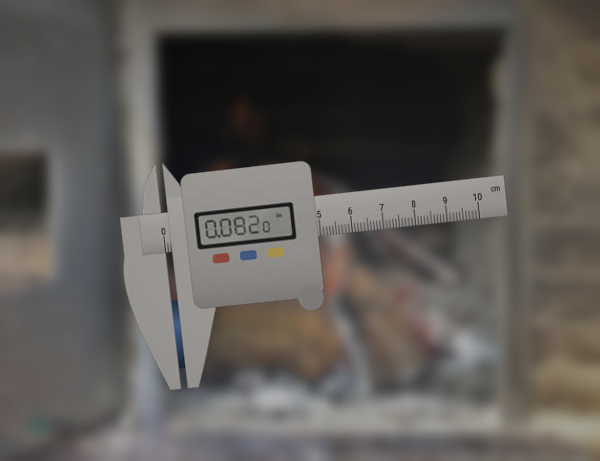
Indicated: {"value": 0.0820, "unit": "in"}
